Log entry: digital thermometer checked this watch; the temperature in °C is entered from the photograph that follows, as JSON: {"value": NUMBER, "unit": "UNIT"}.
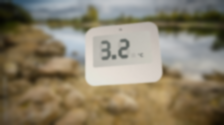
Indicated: {"value": 3.2, "unit": "°C"}
